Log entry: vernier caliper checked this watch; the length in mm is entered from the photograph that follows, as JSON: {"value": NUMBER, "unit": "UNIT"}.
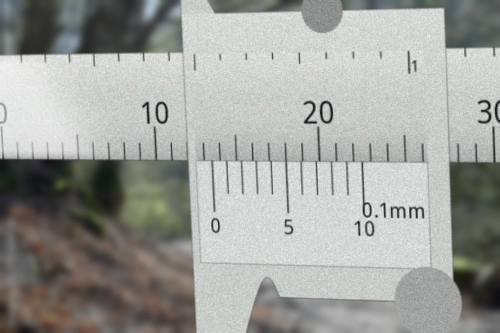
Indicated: {"value": 13.5, "unit": "mm"}
